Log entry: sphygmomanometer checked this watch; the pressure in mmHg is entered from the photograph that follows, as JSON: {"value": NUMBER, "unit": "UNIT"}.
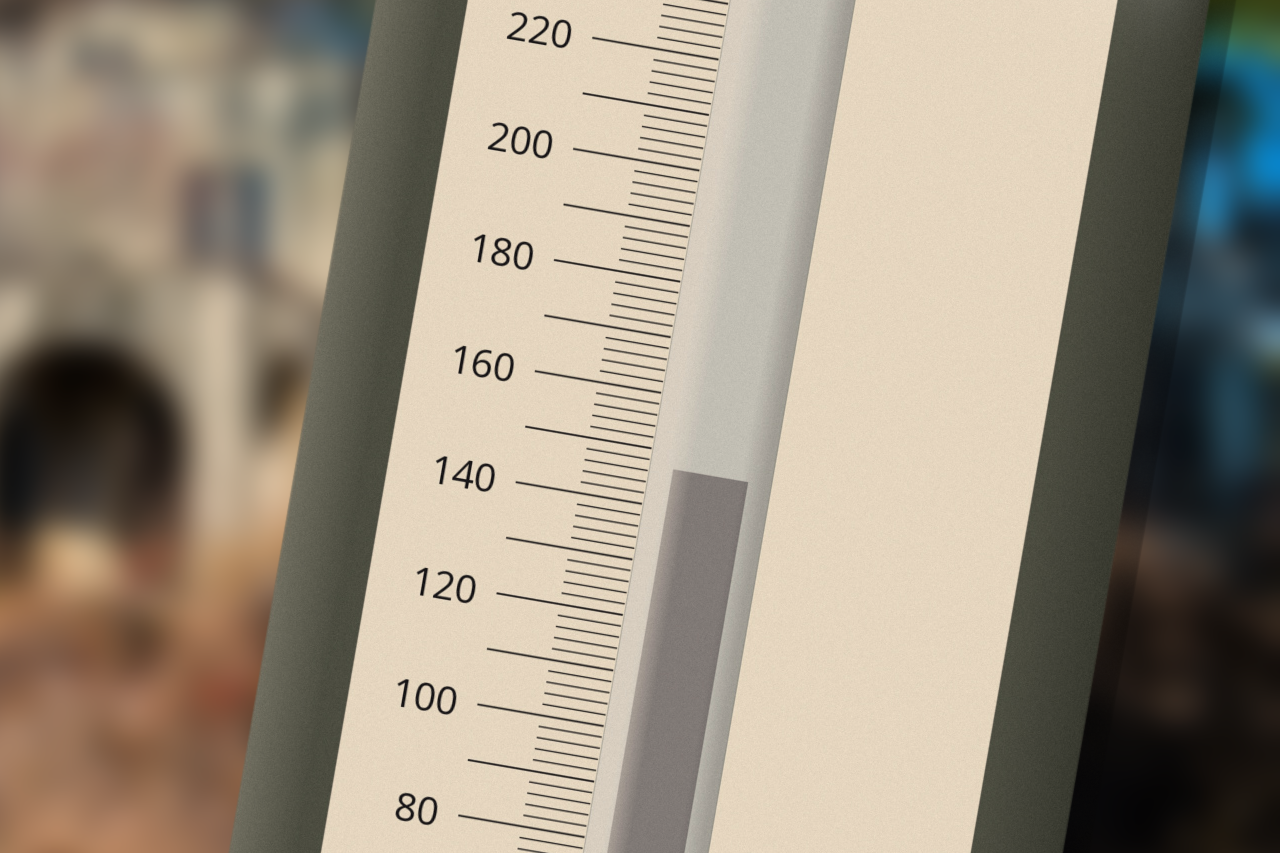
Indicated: {"value": 147, "unit": "mmHg"}
